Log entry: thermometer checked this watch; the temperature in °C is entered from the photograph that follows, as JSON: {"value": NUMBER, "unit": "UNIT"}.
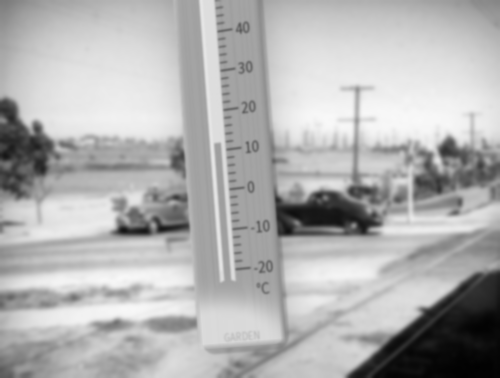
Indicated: {"value": 12, "unit": "°C"}
